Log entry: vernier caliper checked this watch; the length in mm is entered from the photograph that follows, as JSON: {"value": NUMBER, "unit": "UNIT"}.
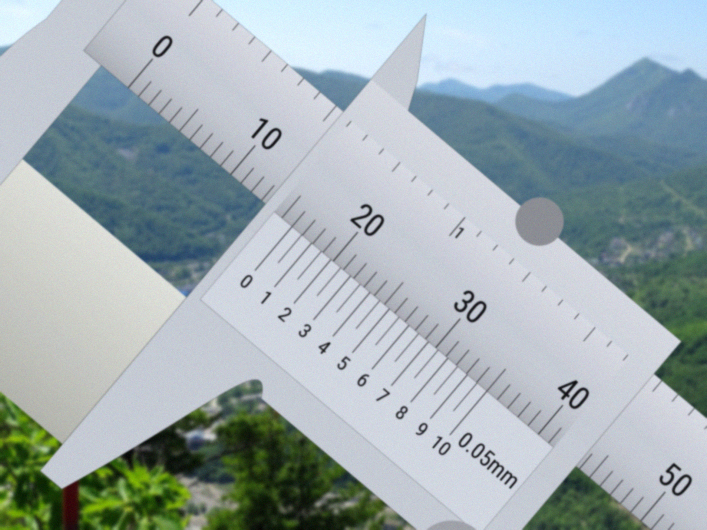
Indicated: {"value": 16.0, "unit": "mm"}
